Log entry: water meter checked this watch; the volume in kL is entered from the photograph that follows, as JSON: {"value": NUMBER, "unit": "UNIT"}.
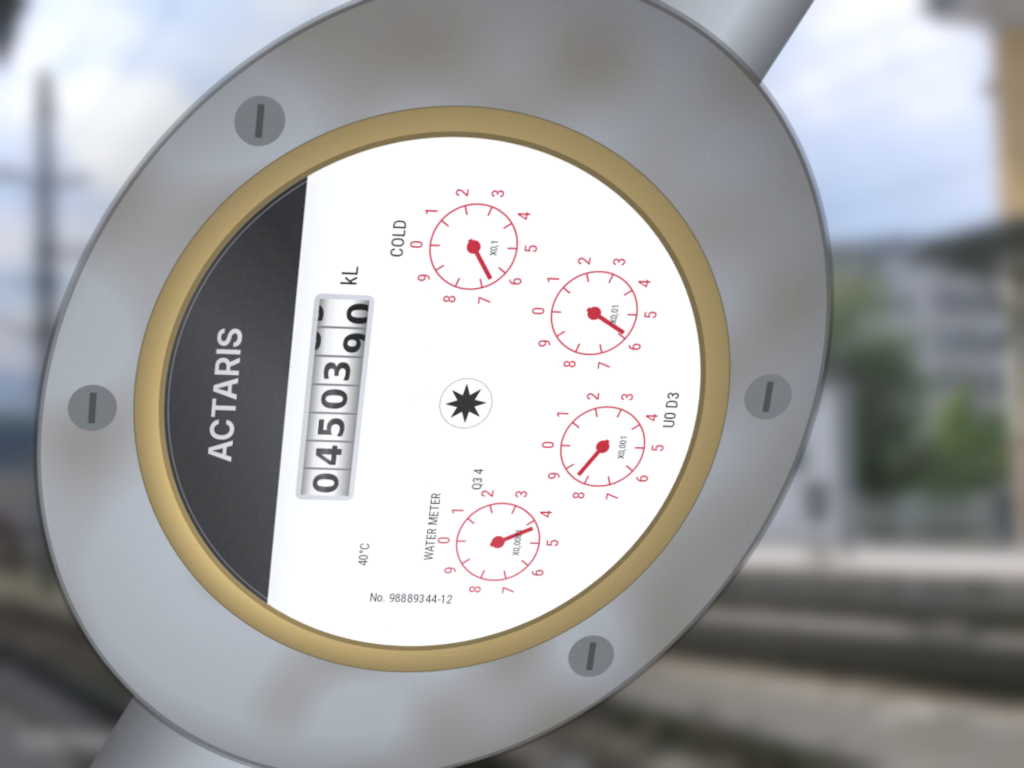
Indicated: {"value": 450389.6584, "unit": "kL"}
